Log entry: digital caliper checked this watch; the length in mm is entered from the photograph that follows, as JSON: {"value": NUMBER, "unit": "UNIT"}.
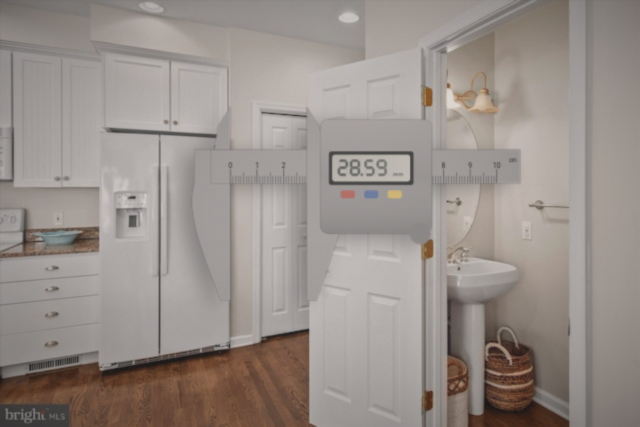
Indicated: {"value": 28.59, "unit": "mm"}
